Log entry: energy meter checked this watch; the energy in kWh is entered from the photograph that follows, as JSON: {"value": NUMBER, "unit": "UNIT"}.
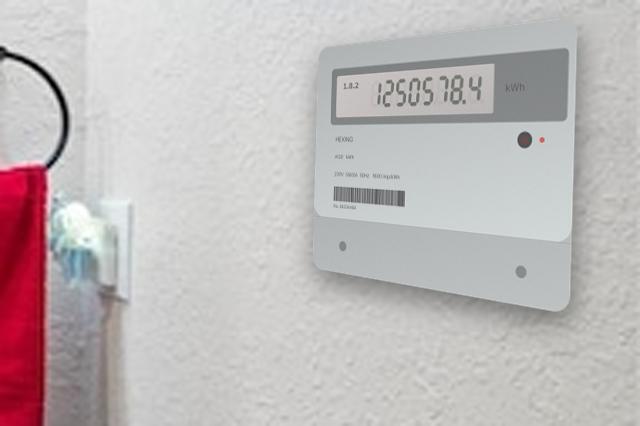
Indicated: {"value": 1250578.4, "unit": "kWh"}
